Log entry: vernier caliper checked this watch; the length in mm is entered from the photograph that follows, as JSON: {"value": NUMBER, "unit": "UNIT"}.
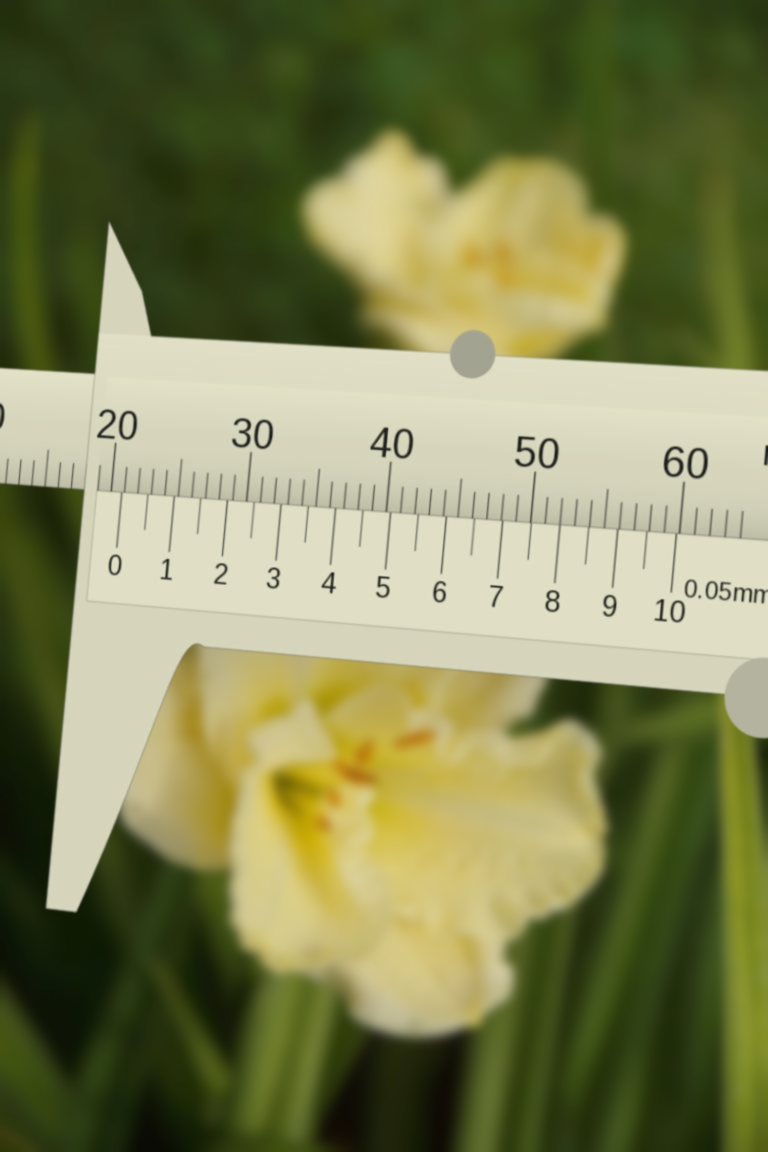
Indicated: {"value": 20.8, "unit": "mm"}
